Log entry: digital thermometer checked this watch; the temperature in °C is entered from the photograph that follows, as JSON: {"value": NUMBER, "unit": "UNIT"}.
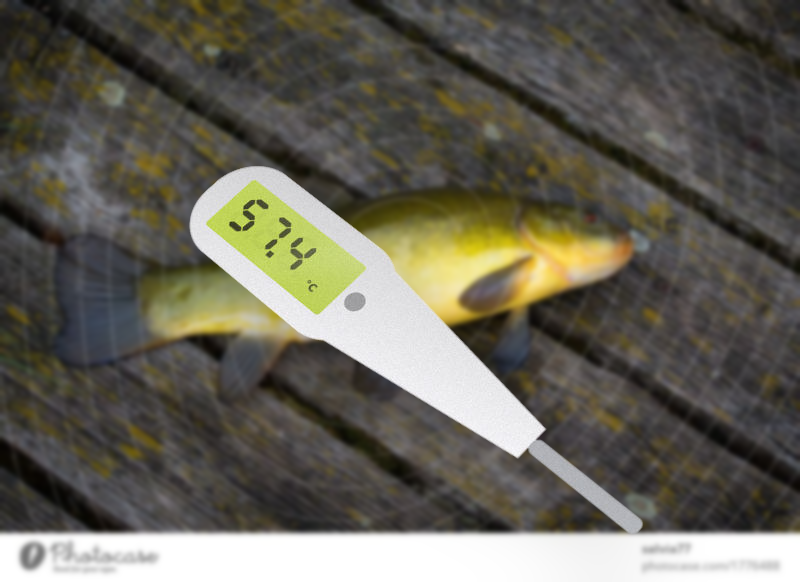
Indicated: {"value": 57.4, "unit": "°C"}
